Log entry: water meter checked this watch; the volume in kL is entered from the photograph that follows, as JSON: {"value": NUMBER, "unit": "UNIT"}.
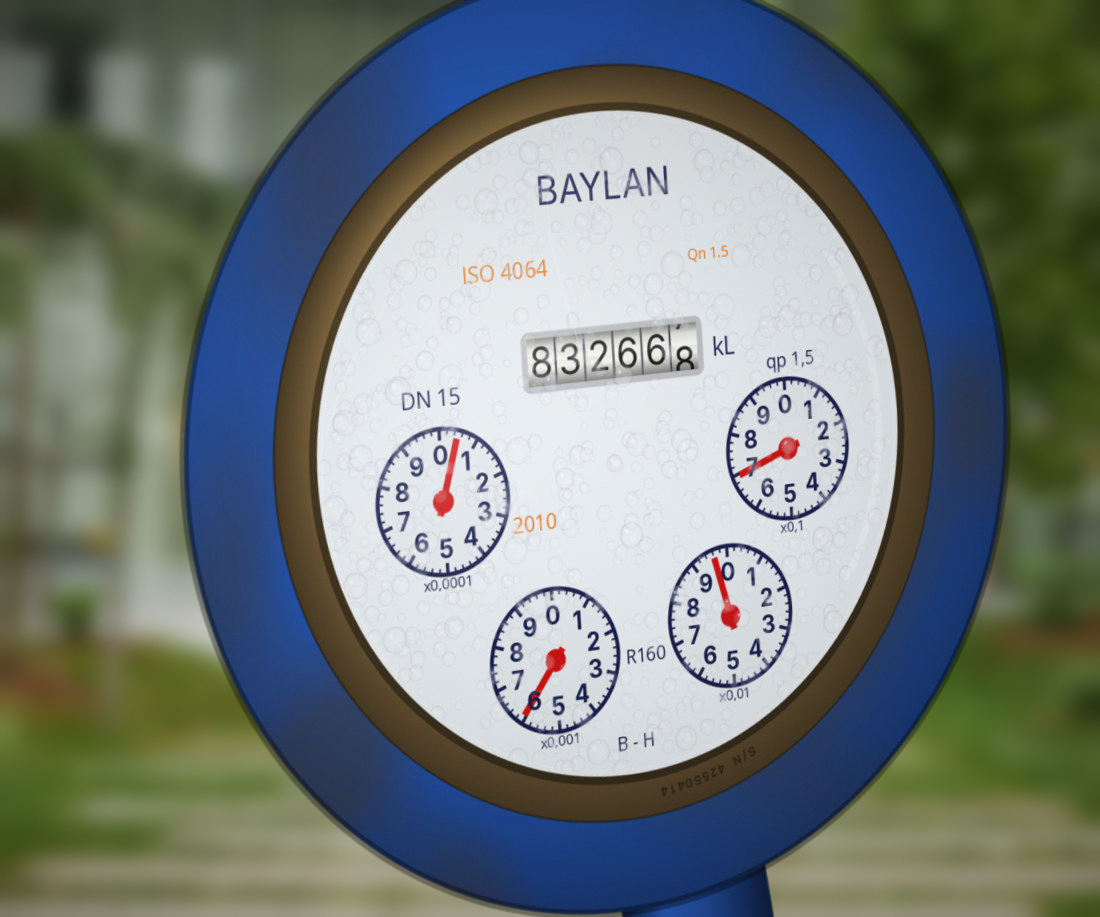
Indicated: {"value": 832667.6960, "unit": "kL"}
